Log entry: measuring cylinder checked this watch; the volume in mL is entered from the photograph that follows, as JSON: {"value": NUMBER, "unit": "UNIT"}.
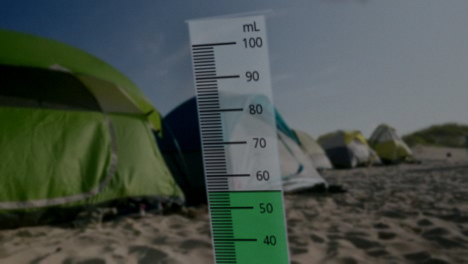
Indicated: {"value": 55, "unit": "mL"}
